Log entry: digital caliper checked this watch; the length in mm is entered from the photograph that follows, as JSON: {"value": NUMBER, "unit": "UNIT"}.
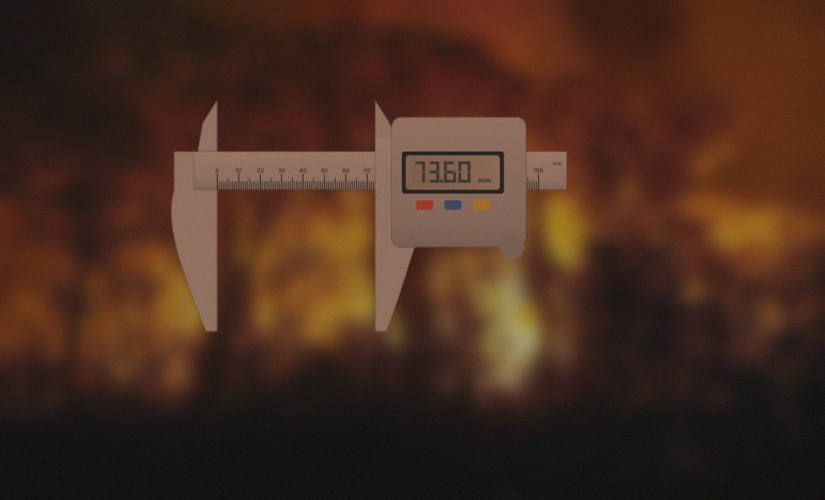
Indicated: {"value": 73.60, "unit": "mm"}
